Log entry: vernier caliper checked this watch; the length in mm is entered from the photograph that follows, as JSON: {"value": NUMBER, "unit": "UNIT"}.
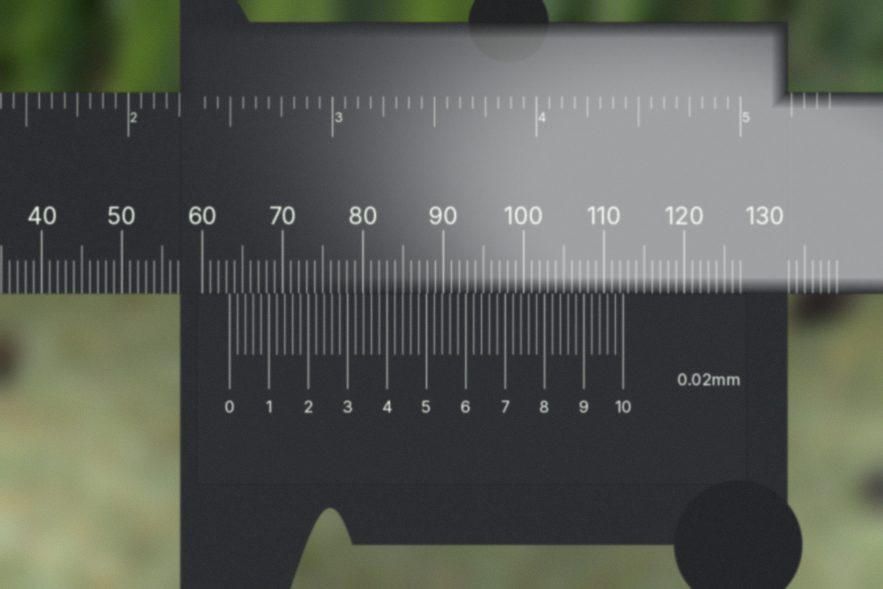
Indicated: {"value": 63.4, "unit": "mm"}
